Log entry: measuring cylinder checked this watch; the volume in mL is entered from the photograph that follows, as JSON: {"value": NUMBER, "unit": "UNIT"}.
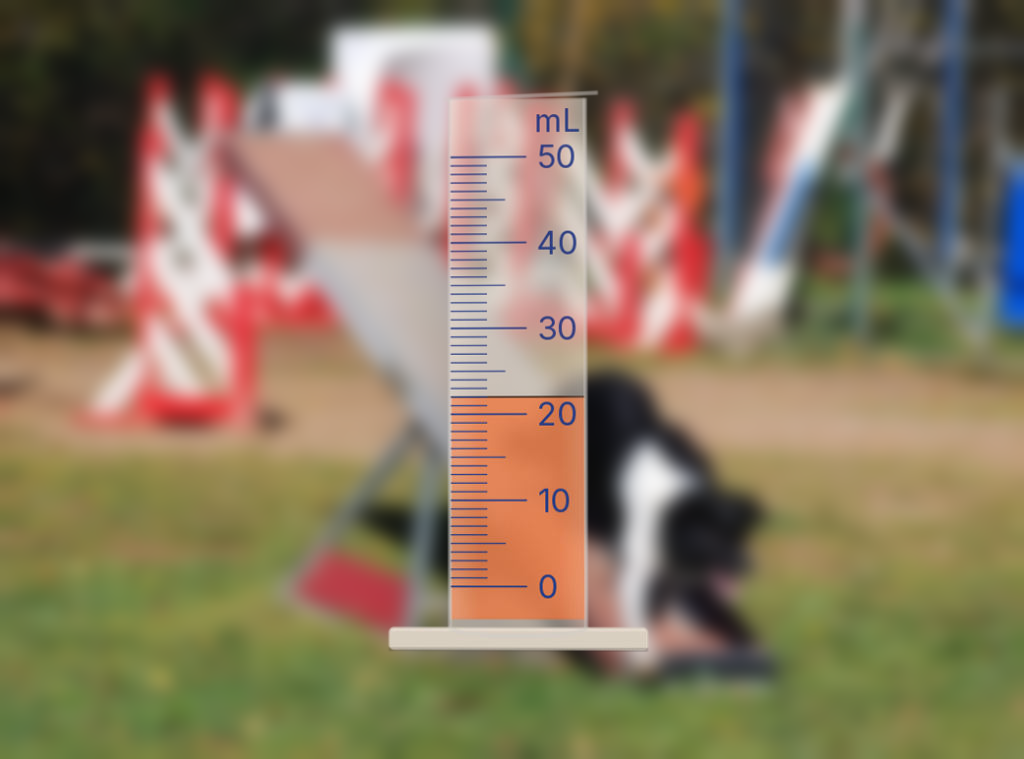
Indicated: {"value": 22, "unit": "mL"}
